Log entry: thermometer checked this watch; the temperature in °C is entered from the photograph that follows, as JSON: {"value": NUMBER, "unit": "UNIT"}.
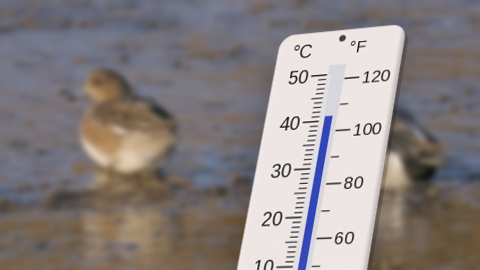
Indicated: {"value": 41, "unit": "°C"}
